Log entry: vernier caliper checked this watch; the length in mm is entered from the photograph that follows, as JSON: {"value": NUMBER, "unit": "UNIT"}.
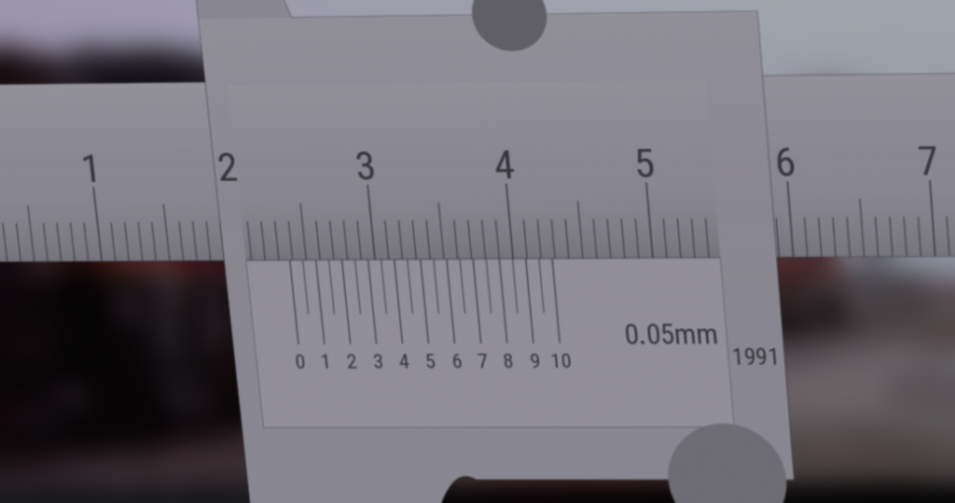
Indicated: {"value": 23.8, "unit": "mm"}
